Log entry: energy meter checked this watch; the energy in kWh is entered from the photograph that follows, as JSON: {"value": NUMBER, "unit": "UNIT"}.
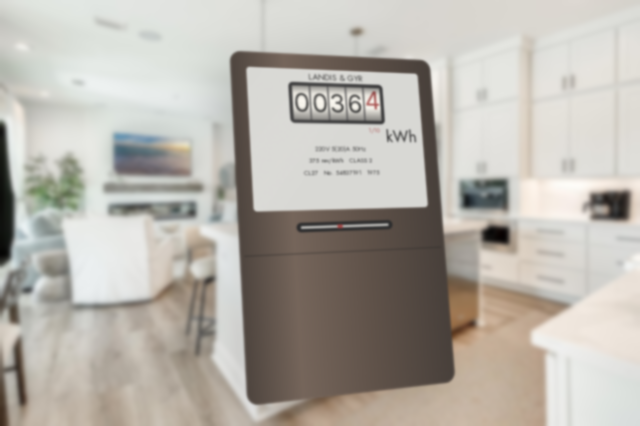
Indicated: {"value": 36.4, "unit": "kWh"}
